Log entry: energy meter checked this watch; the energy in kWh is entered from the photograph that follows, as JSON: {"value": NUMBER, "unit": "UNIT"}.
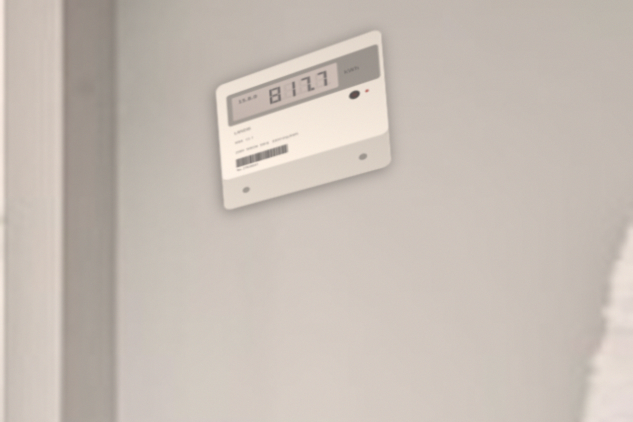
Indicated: {"value": 817.7, "unit": "kWh"}
